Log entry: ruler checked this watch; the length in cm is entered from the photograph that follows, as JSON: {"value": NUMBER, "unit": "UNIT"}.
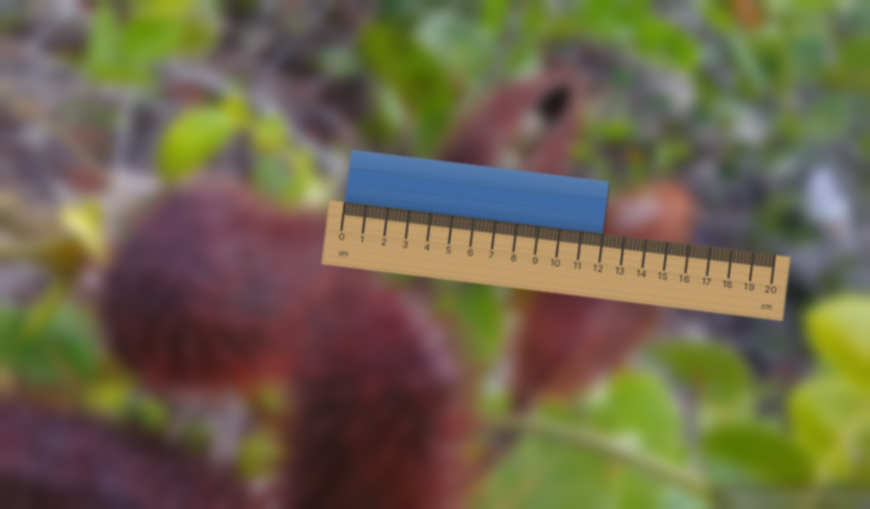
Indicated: {"value": 12, "unit": "cm"}
